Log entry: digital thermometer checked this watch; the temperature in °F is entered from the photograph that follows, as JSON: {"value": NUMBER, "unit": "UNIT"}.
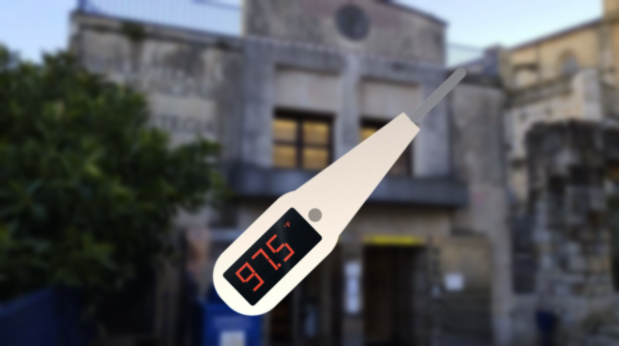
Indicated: {"value": 97.5, "unit": "°F"}
